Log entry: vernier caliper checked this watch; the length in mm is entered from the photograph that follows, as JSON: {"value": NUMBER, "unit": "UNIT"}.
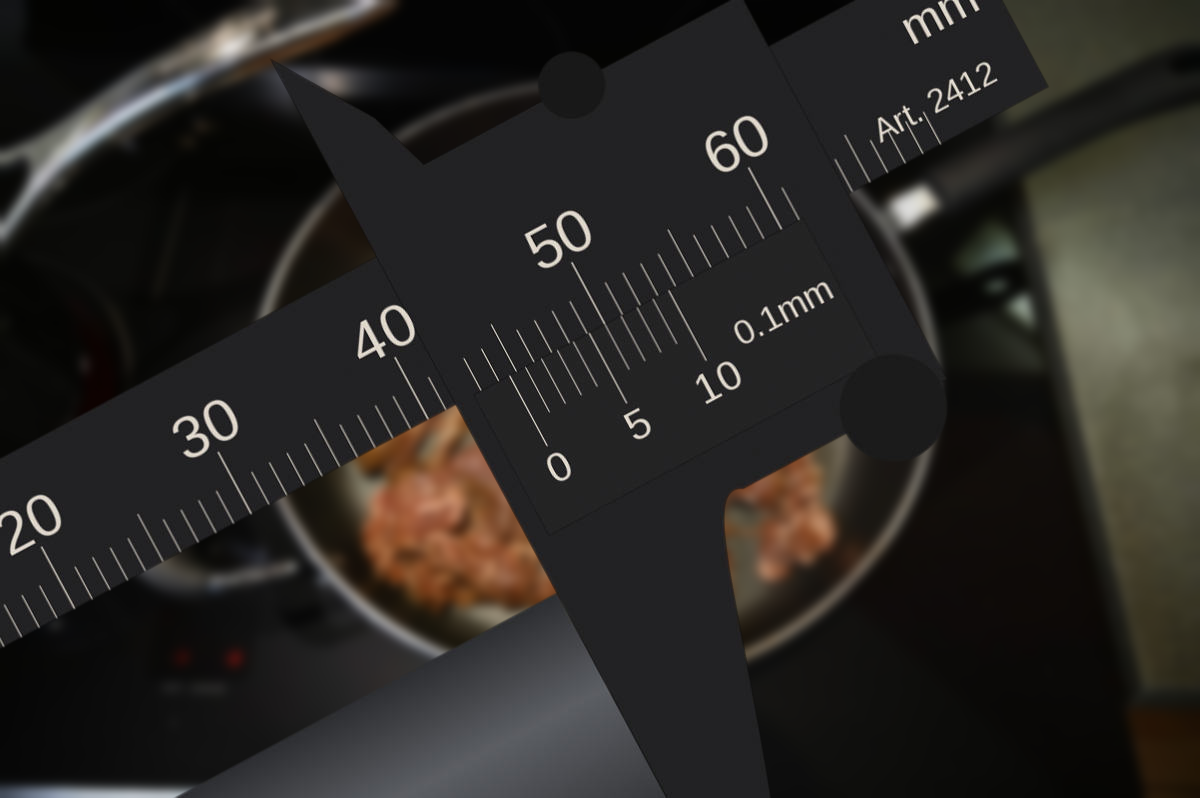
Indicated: {"value": 44.6, "unit": "mm"}
